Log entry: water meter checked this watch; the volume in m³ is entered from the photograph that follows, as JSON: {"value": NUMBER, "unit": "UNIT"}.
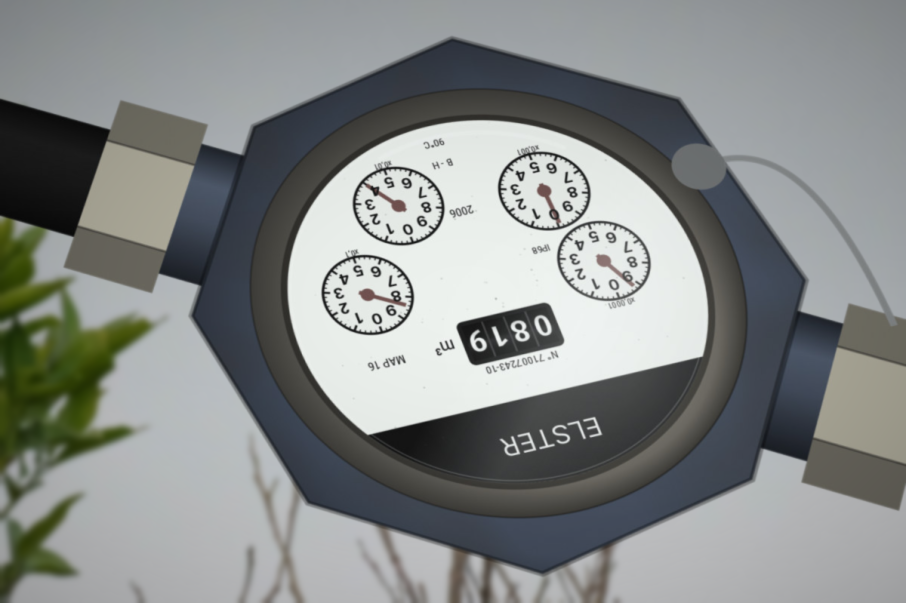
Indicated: {"value": 819.8399, "unit": "m³"}
